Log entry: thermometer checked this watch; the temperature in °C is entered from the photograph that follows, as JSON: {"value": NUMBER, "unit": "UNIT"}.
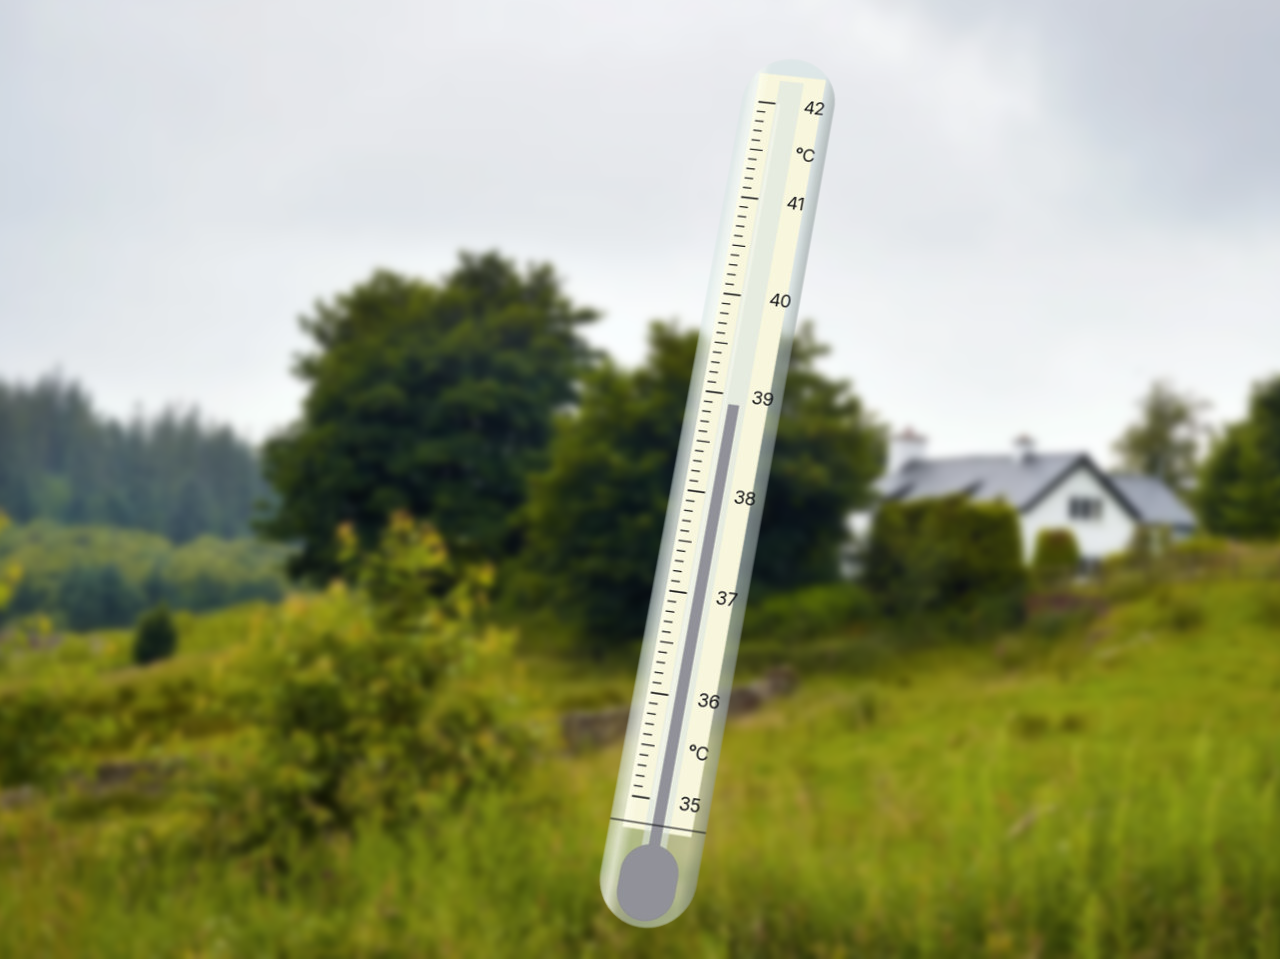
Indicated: {"value": 38.9, "unit": "°C"}
